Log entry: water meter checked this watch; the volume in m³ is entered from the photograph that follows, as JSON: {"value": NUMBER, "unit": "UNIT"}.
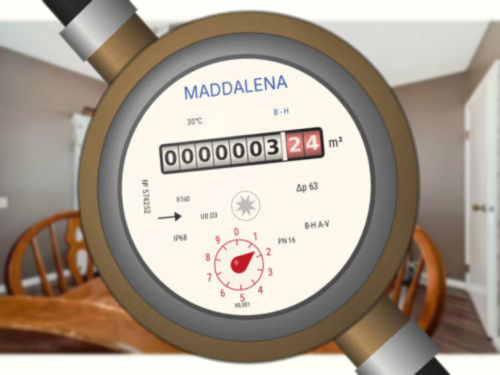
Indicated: {"value": 3.241, "unit": "m³"}
